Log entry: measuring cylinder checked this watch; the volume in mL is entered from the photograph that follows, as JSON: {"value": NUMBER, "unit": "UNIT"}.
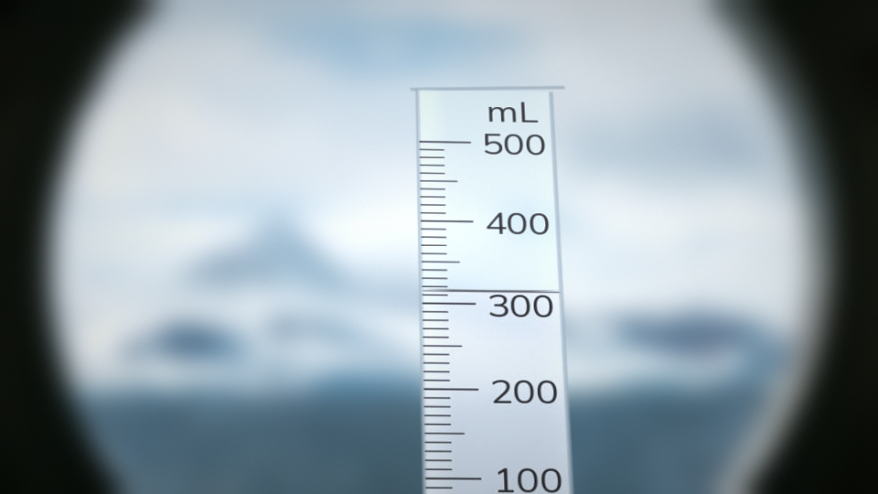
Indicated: {"value": 315, "unit": "mL"}
